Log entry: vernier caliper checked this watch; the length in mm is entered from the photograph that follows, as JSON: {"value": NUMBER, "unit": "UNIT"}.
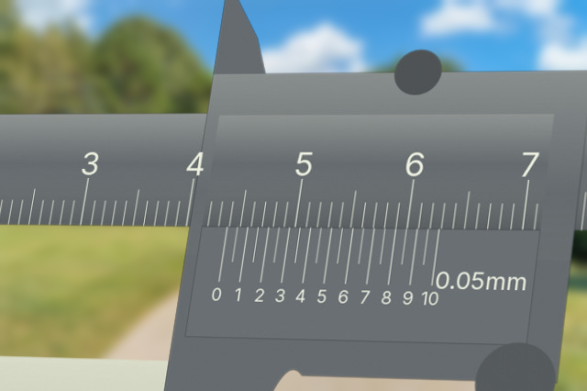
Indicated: {"value": 43.8, "unit": "mm"}
